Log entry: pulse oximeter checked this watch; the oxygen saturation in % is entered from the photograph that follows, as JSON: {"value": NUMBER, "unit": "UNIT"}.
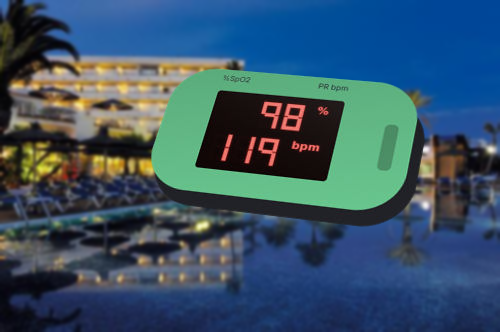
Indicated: {"value": 98, "unit": "%"}
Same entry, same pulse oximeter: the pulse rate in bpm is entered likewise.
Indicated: {"value": 119, "unit": "bpm"}
